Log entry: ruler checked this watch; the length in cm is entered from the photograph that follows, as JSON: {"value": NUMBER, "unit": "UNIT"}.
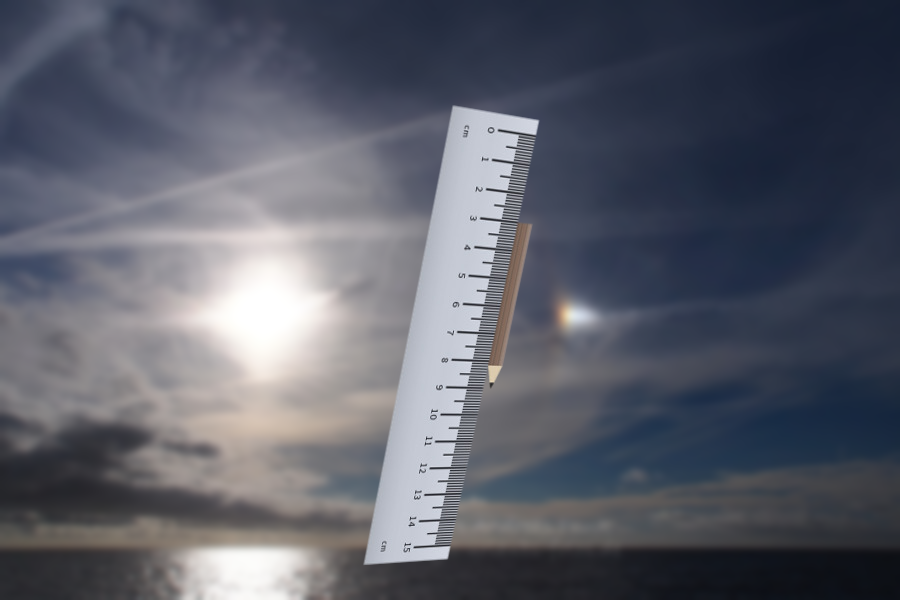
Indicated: {"value": 6, "unit": "cm"}
